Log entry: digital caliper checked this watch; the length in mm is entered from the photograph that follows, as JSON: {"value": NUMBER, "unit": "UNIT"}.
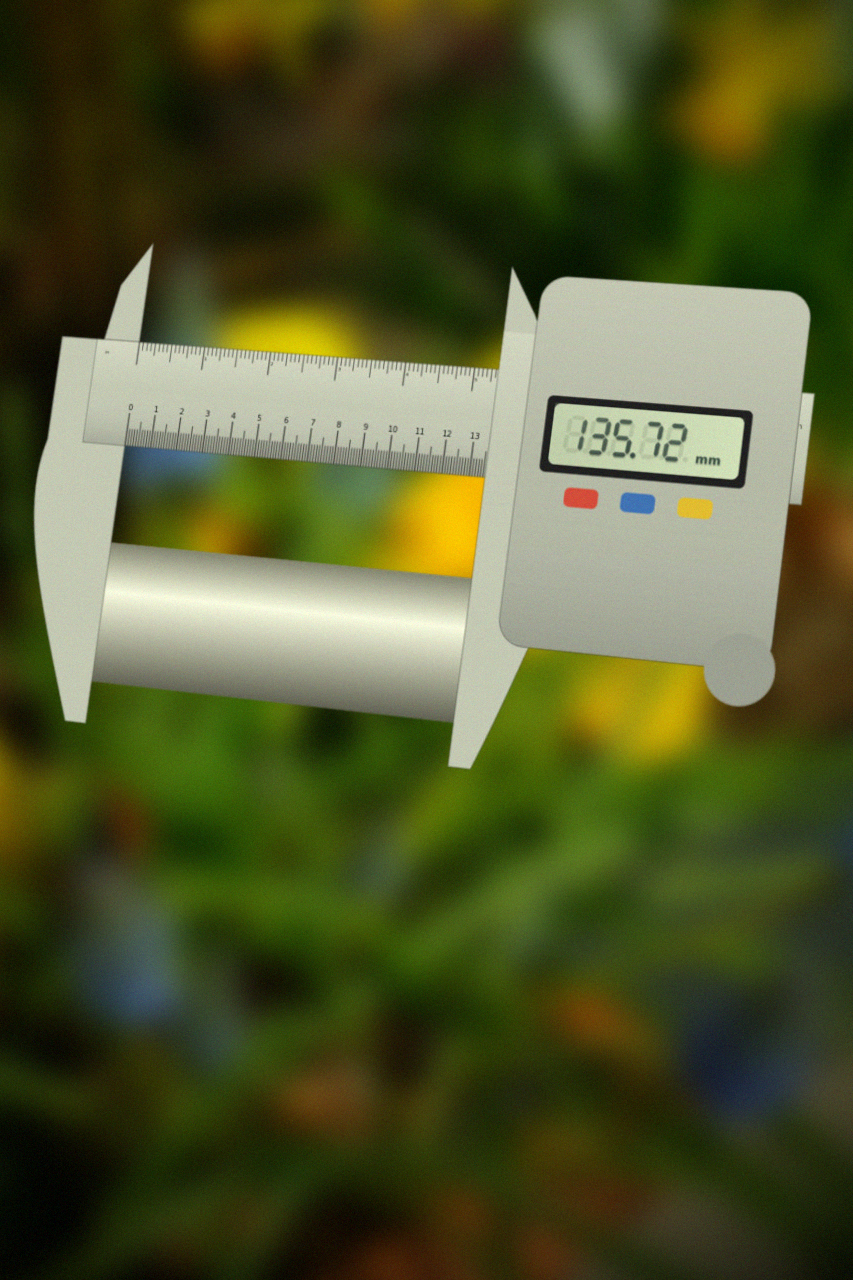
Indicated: {"value": 135.72, "unit": "mm"}
